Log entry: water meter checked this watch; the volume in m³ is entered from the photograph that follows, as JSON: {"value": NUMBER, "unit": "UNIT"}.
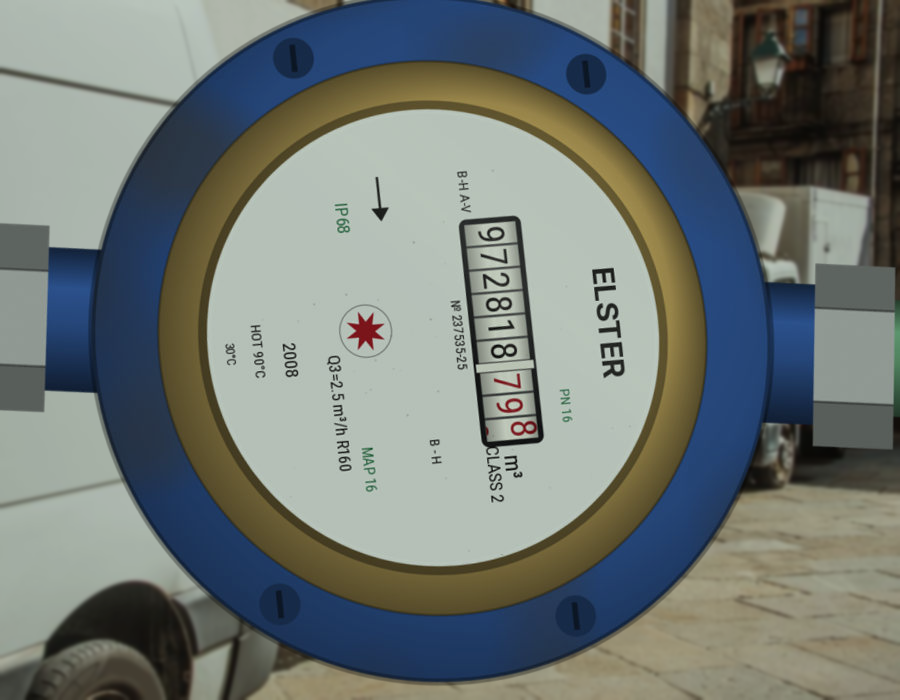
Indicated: {"value": 972818.798, "unit": "m³"}
